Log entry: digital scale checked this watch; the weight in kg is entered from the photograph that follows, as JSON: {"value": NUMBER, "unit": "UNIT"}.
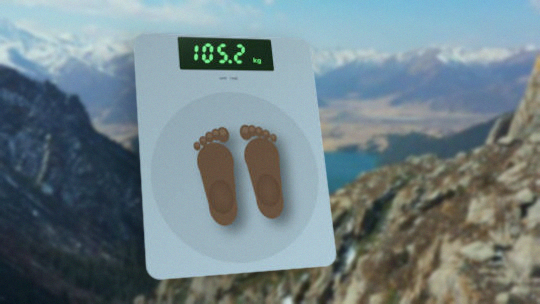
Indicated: {"value": 105.2, "unit": "kg"}
